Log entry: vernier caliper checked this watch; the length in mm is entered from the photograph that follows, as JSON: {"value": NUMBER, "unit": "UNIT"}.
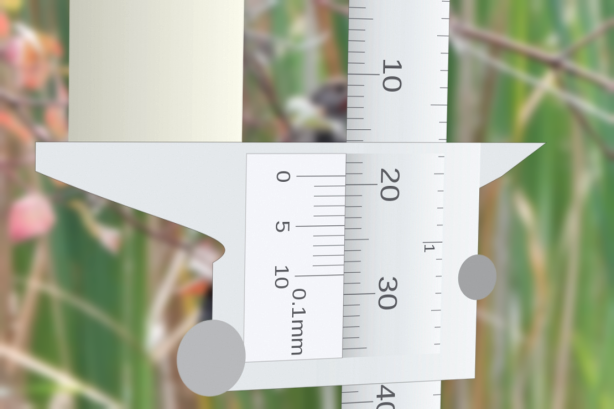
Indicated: {"value": 19.2, "unit": "mm"}
